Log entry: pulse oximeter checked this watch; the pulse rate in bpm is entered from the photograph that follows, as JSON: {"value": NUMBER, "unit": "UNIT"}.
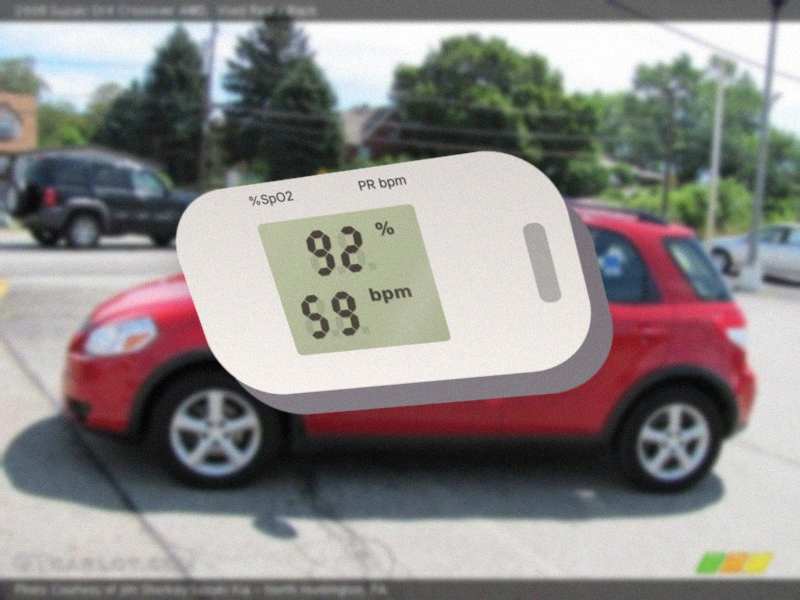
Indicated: {"value": 59, "unit": "bpm"}
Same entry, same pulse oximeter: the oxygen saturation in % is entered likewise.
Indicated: {"value": 92, "unit": "%"}
